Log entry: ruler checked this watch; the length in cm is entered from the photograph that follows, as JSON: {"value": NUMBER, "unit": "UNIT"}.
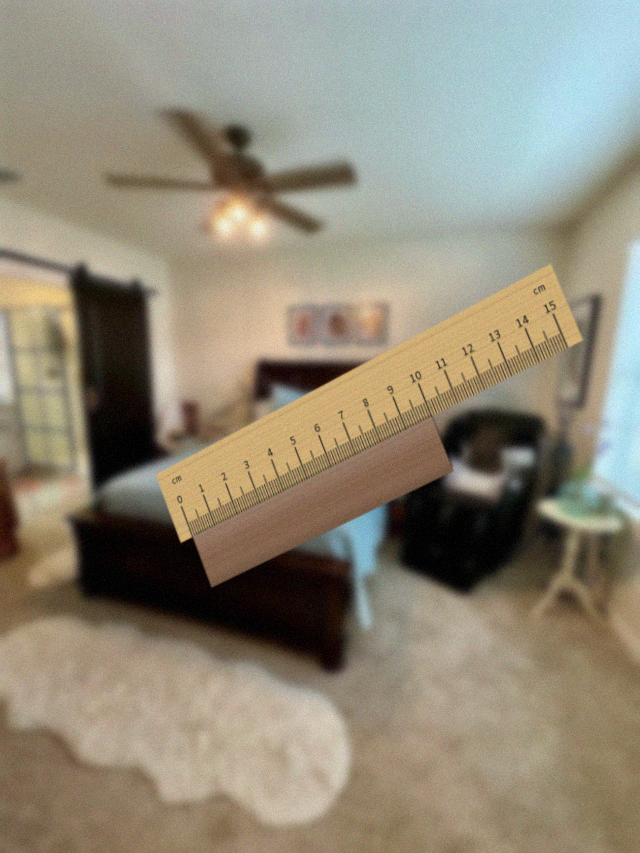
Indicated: {"value": 10, "unit": "cm"}
